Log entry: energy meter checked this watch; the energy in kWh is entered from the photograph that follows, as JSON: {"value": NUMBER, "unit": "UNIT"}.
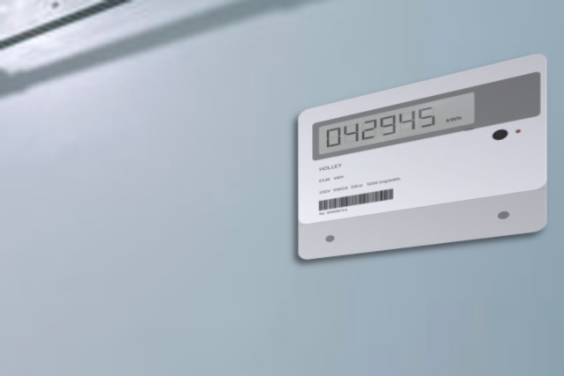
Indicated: {"value": 42945, "unit": "kWh"}
